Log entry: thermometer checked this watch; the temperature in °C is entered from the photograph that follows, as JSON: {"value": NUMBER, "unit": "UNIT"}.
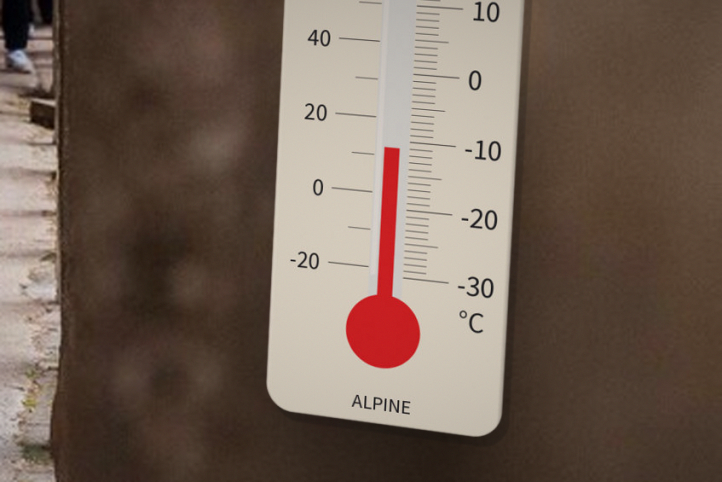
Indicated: {"value": -11, "unit": "°C"}
